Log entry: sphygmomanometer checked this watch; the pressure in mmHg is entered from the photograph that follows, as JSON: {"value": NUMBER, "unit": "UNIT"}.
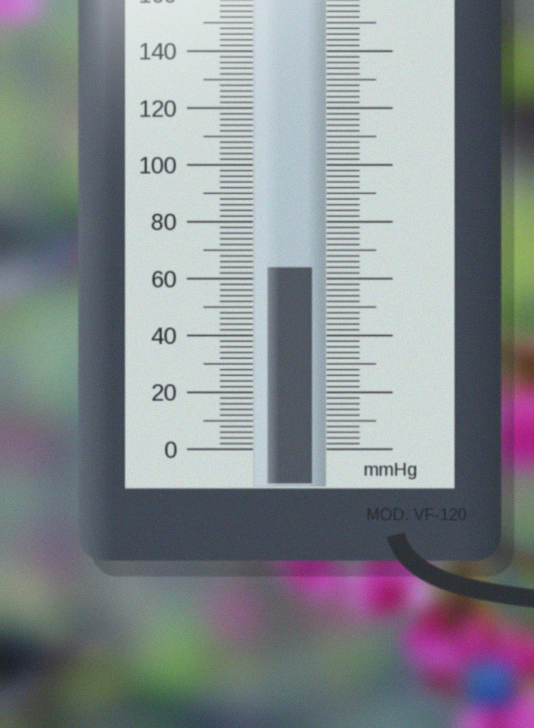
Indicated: {"value": 64, "unit": "mmHg"}
